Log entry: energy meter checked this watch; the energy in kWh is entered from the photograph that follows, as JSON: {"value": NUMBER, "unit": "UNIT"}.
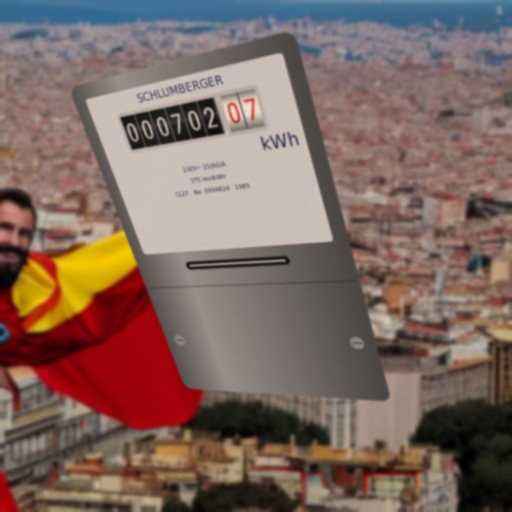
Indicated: {"value": 702.07, "unit": "kWh"}
